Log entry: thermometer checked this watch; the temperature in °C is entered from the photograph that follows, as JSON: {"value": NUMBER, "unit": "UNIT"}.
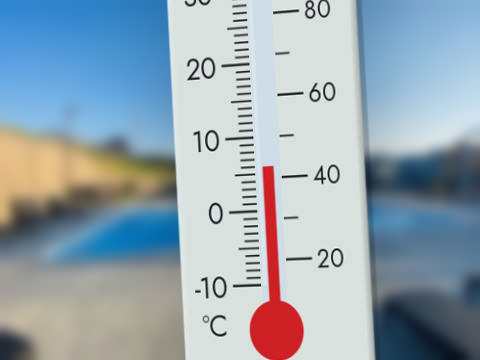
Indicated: {"value": 6, "unit": "°C"}
